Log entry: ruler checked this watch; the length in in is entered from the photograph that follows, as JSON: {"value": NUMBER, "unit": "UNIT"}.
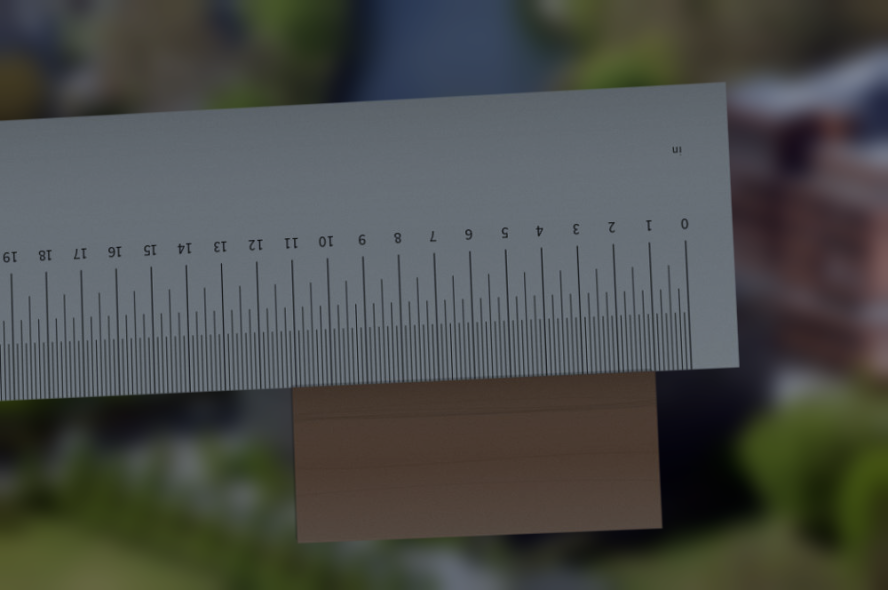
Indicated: {"value": 10.125, "unit": "in"}
